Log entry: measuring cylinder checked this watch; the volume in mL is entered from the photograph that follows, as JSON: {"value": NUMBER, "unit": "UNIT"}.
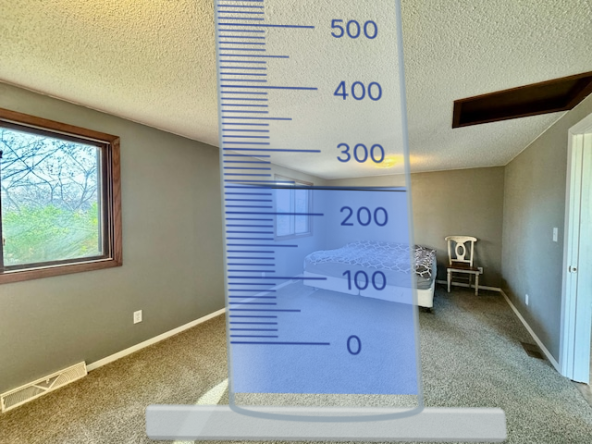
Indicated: {"value": 240, "unit": "mL"}
